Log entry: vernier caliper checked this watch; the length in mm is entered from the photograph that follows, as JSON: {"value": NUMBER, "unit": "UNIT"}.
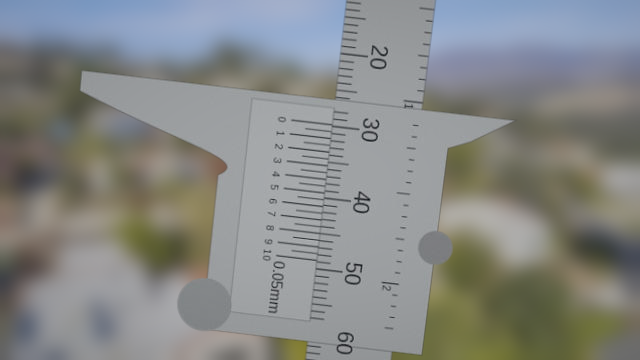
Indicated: {"value": 29.8, "unit": "mm"}
